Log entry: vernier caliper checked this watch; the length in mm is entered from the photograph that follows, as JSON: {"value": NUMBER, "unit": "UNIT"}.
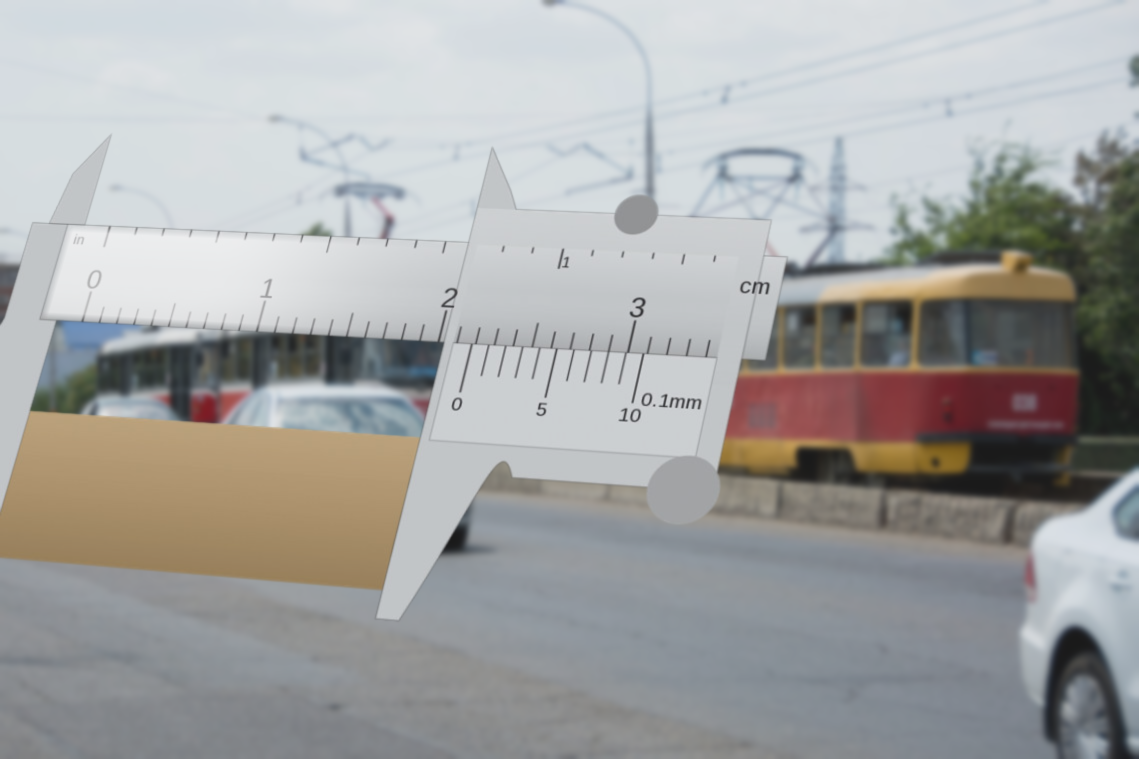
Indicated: {"value": 21.8, "unit": "mm"}
